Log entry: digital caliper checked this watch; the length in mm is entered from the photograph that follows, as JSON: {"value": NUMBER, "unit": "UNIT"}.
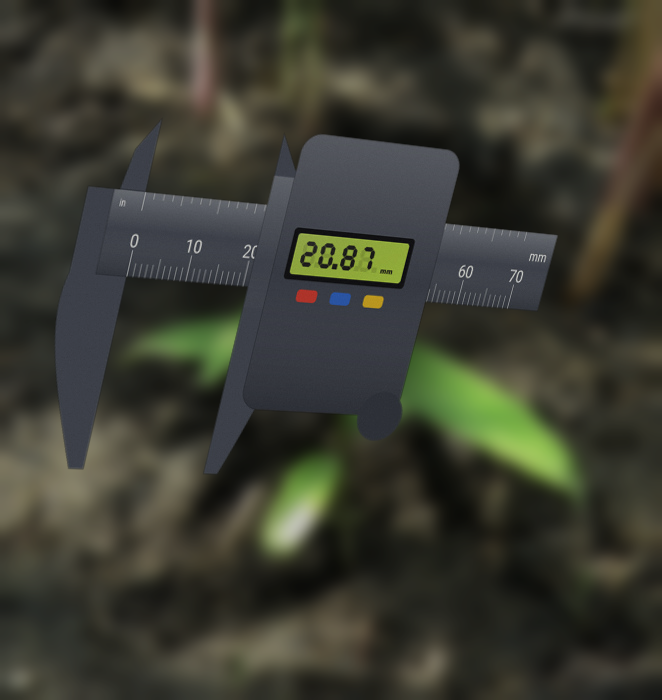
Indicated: {"value": 20.87, "unit": "mm"}
